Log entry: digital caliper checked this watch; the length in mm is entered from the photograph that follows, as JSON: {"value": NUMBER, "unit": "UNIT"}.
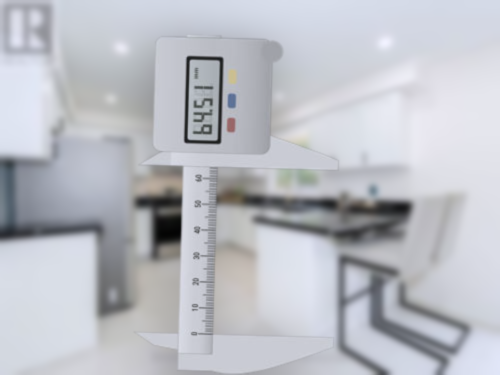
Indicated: {"value": 64.51, "unit": "mm"}
